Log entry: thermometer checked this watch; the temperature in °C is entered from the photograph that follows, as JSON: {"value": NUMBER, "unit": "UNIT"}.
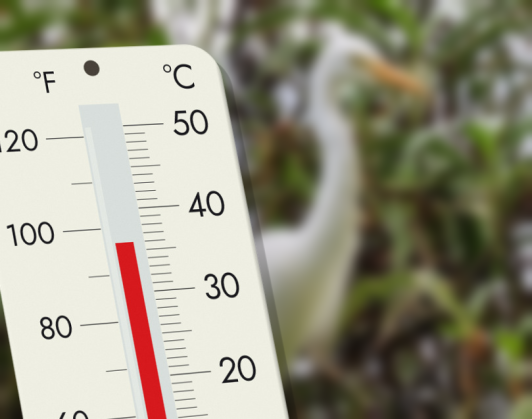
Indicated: {"value": 36, "unit": "°C"}
